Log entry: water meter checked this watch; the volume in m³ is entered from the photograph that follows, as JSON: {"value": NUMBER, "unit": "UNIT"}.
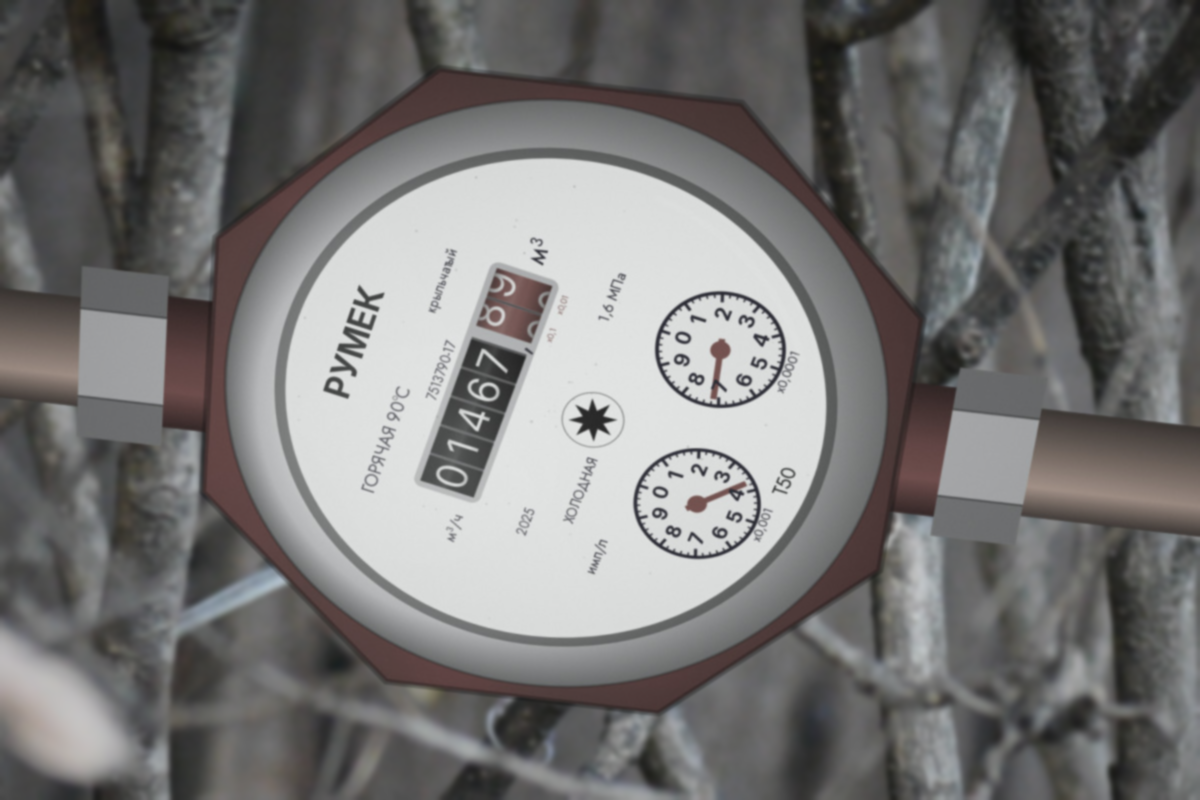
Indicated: {"value": 1467.8937, "unit": "m³"}
